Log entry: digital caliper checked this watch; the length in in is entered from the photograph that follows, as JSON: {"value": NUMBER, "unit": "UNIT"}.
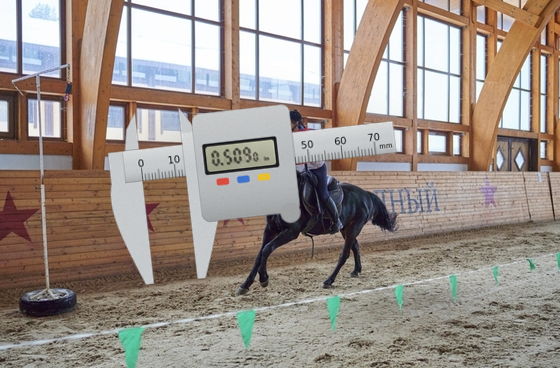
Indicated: {"value": 0.5090, "unit": "in"}
